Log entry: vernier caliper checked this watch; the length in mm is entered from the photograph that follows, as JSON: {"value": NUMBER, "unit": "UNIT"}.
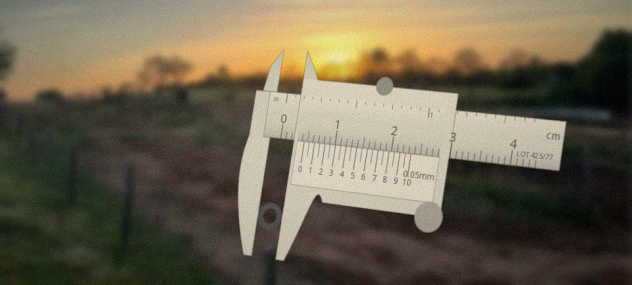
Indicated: {"value": 4.4, "unit": "mm"}
